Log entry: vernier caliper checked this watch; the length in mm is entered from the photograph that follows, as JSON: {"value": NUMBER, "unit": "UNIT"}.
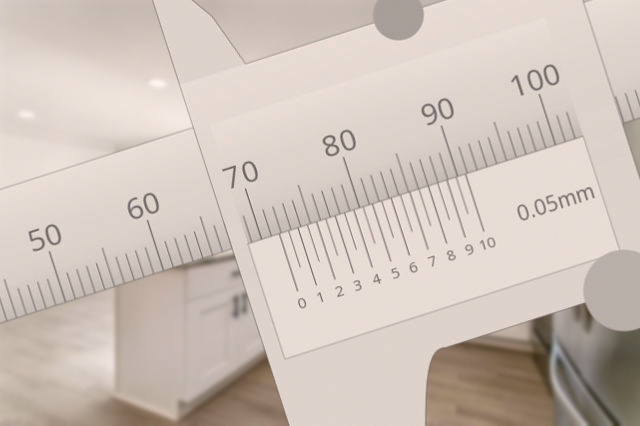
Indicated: {"value": 71.8, "unit": "mm"}
